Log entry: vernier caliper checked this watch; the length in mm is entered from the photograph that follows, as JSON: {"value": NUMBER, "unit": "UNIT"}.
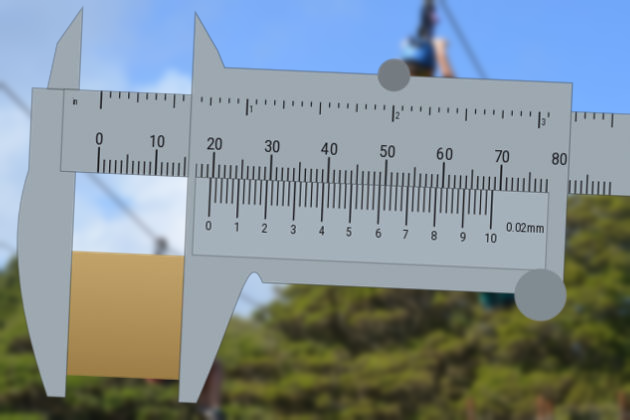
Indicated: {"value": 19.6, "unit": "mm"}
